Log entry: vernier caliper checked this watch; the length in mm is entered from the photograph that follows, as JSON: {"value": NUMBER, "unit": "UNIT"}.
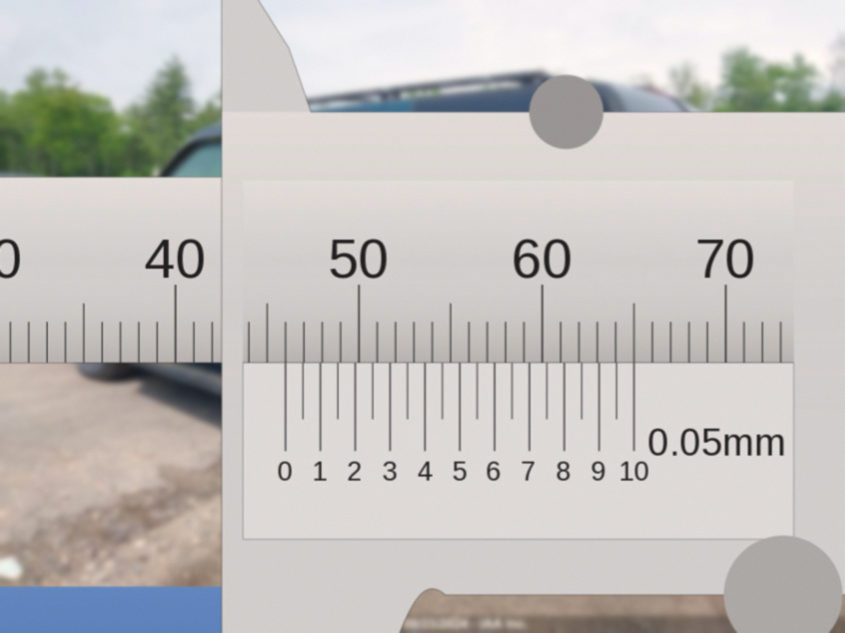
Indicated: {"value": 46.0, "unit": "mm"}
